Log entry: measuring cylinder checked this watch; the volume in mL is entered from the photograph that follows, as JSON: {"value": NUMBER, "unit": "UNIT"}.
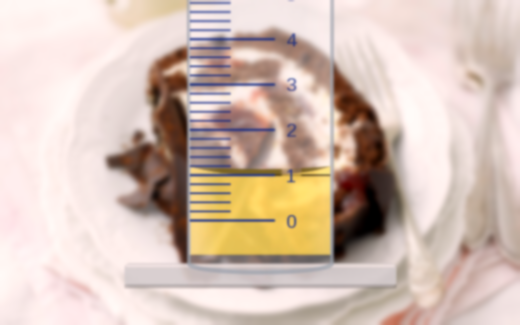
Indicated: {"value": 1, "unit": "mL"}
